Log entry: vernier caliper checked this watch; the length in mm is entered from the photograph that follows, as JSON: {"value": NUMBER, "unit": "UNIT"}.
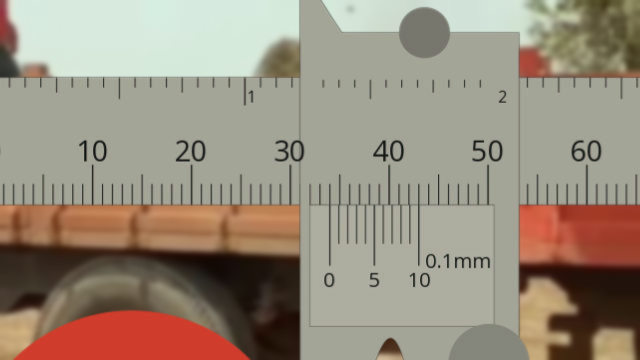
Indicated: {"value": 34.0, "unit": "mm"}
